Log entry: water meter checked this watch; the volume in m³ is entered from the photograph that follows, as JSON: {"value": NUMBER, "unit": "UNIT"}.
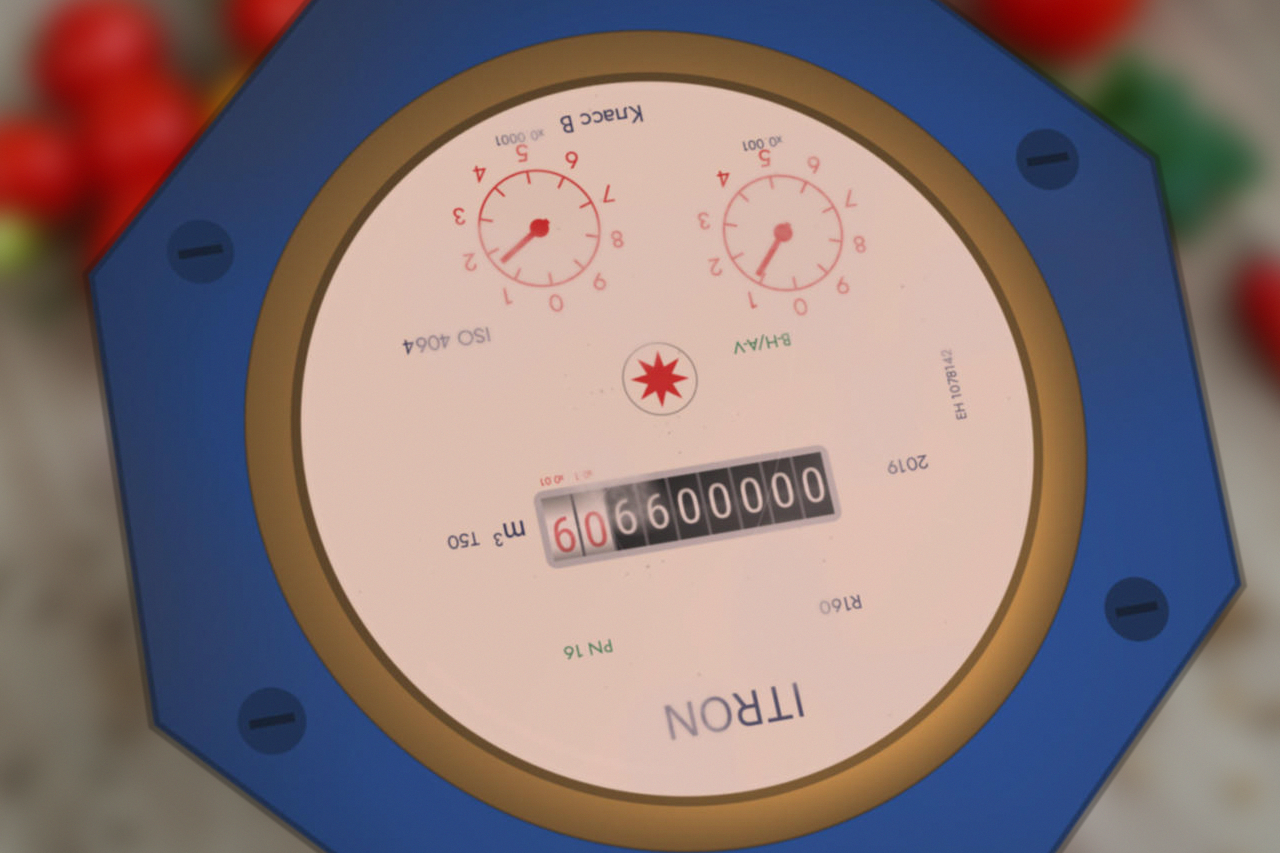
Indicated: {"value": 99.0911, "unit": "m³"}
